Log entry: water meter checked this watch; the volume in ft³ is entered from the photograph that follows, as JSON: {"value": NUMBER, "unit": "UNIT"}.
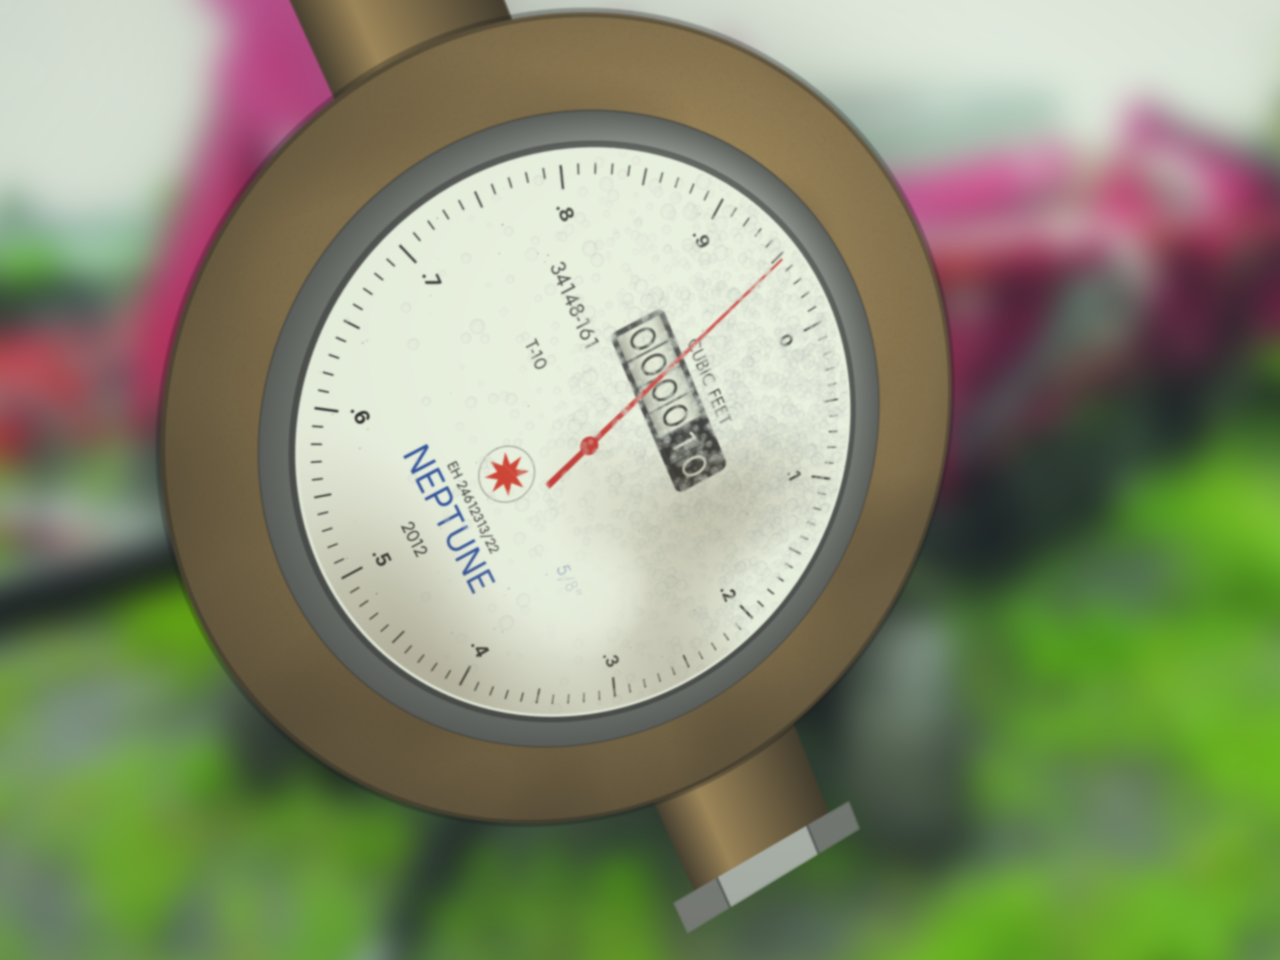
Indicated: {"value": 9.95, "unit": "ft³"}
